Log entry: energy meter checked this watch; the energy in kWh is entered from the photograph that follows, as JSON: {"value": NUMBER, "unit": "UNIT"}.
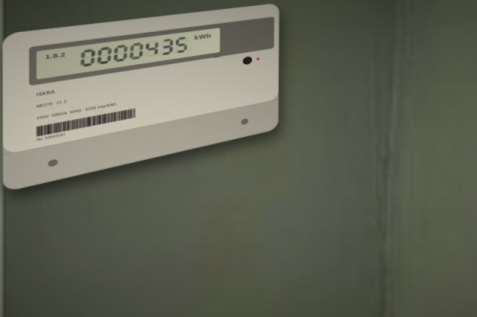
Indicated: {"value": 435, "unit": "kWh"}
